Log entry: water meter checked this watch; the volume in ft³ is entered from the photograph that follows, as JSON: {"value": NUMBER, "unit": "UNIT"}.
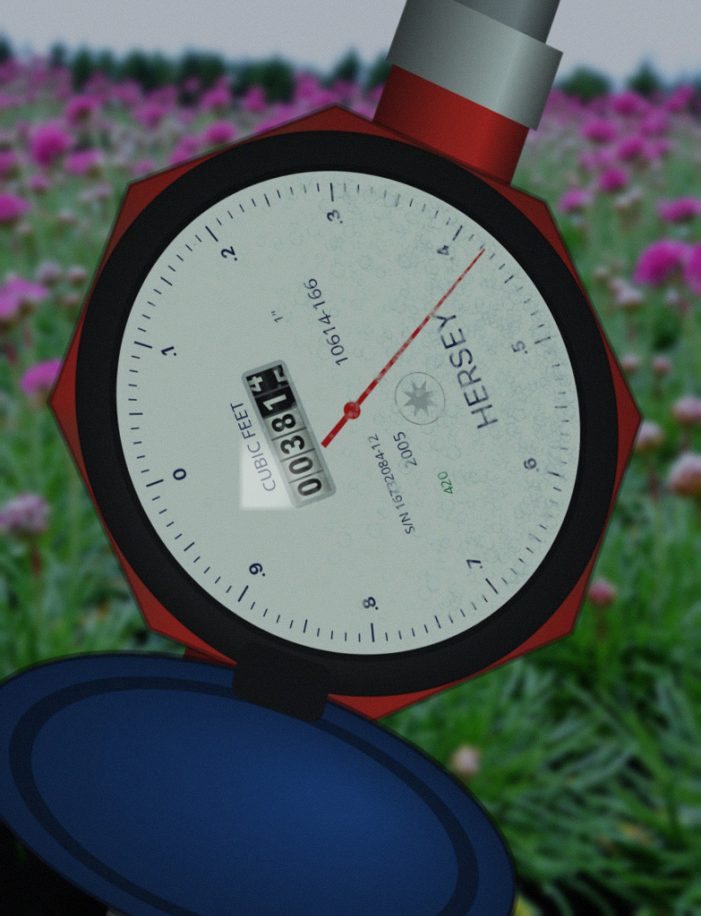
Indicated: {"value": 3814.42, "unit": "ft³"}
